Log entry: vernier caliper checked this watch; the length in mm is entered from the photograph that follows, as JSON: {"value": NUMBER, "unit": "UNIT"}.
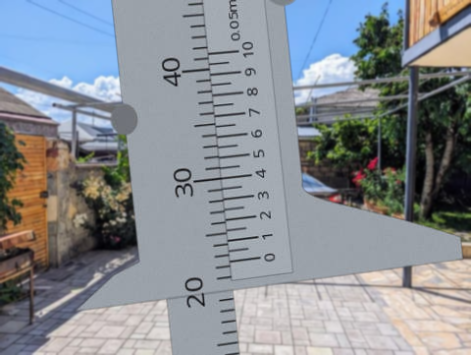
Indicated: {"value": 22.4, "unit": "mm"}
